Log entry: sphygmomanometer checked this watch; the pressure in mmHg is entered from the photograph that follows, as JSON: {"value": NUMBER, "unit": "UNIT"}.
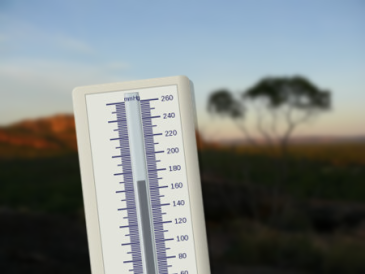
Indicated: {"value": 170, "unit": "mmHg"}
